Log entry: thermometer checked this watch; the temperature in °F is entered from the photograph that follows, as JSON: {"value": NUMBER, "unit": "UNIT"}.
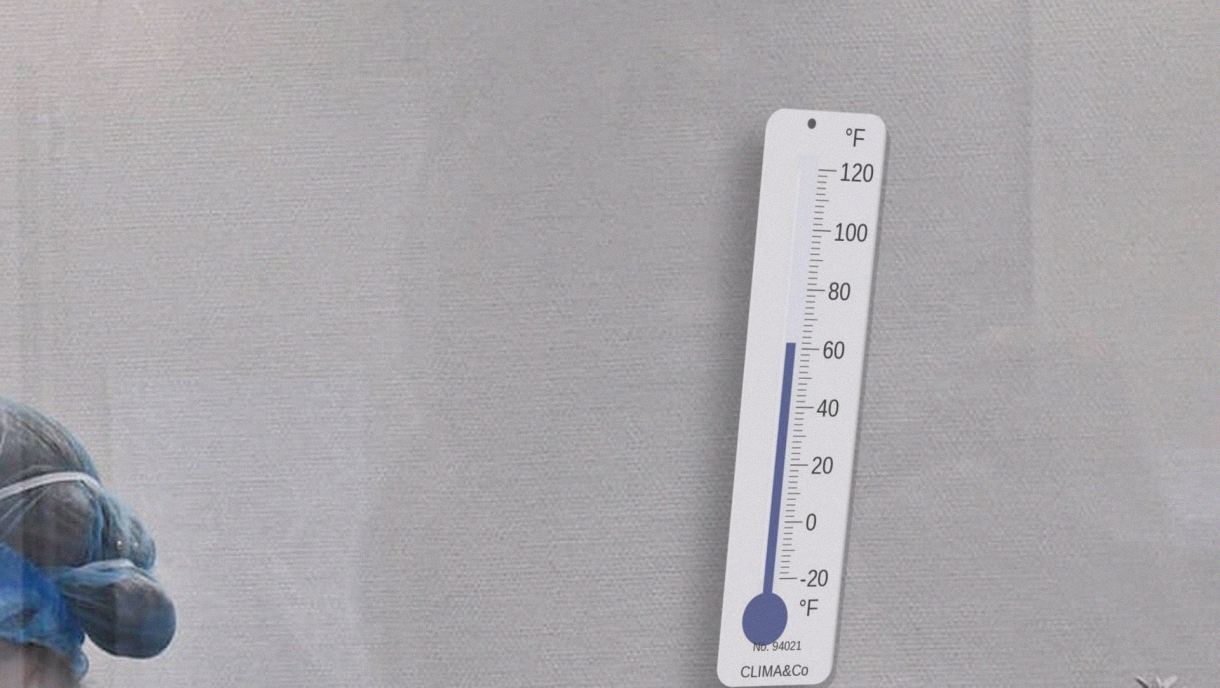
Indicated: {"value": 62, "unit": "°F"}
